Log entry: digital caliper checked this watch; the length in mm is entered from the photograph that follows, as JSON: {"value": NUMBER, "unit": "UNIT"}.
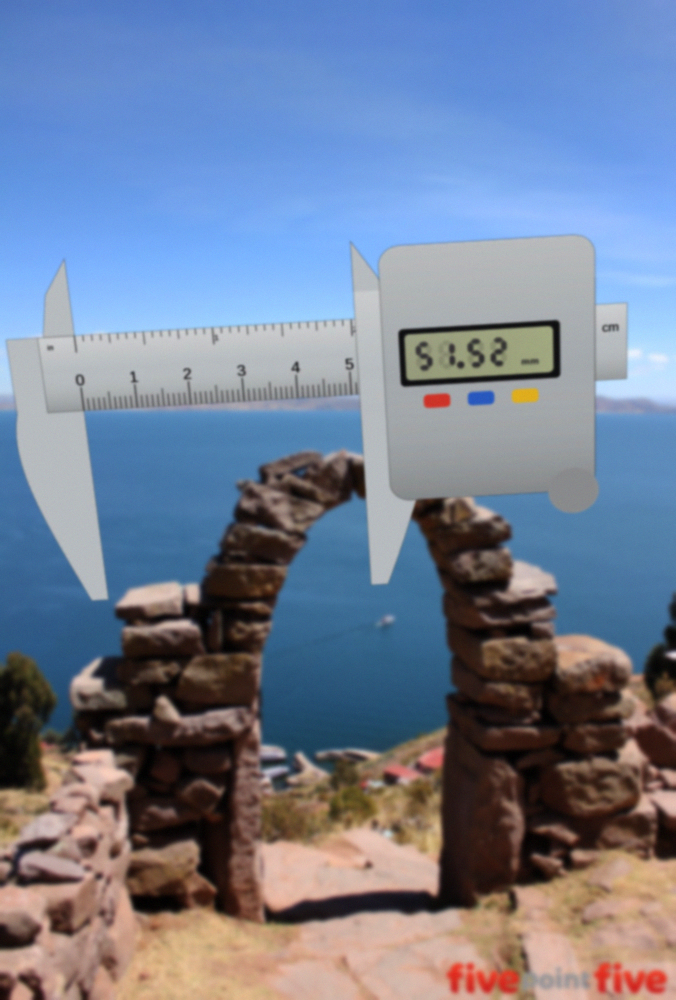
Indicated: {"value": 51.52, "unit": "mm"}
